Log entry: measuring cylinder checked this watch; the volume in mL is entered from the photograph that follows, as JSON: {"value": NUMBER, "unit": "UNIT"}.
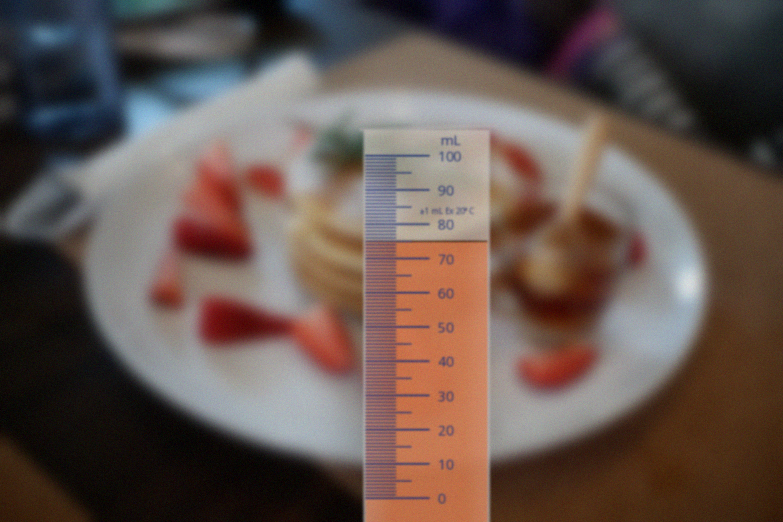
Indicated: {"value": 75, "unit": "mL"}
